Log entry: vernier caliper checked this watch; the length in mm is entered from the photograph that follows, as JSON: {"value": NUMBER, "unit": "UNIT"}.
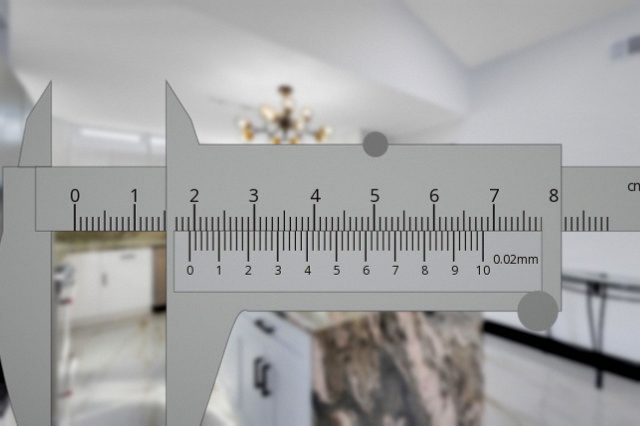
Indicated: {"value": 19.2, "unit": "mm"}
